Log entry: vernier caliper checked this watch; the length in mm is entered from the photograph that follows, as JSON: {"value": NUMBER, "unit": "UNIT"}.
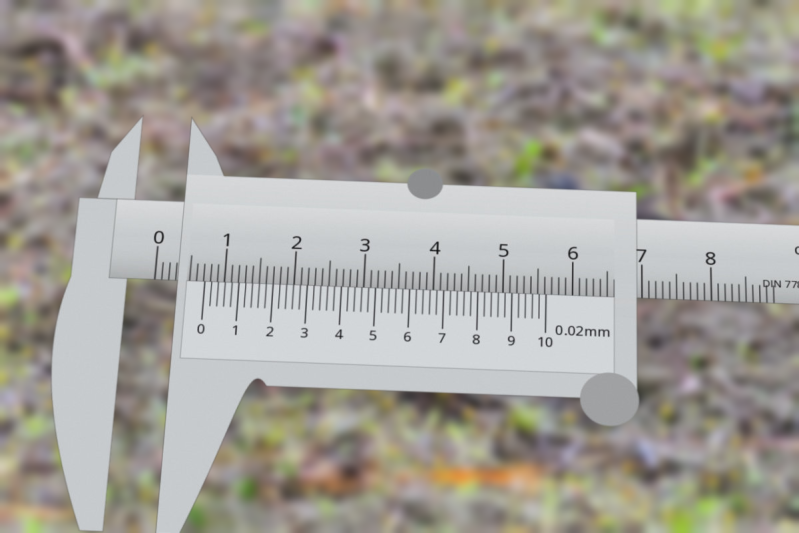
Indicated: {"value": 7.2, "unit": "mm"}
